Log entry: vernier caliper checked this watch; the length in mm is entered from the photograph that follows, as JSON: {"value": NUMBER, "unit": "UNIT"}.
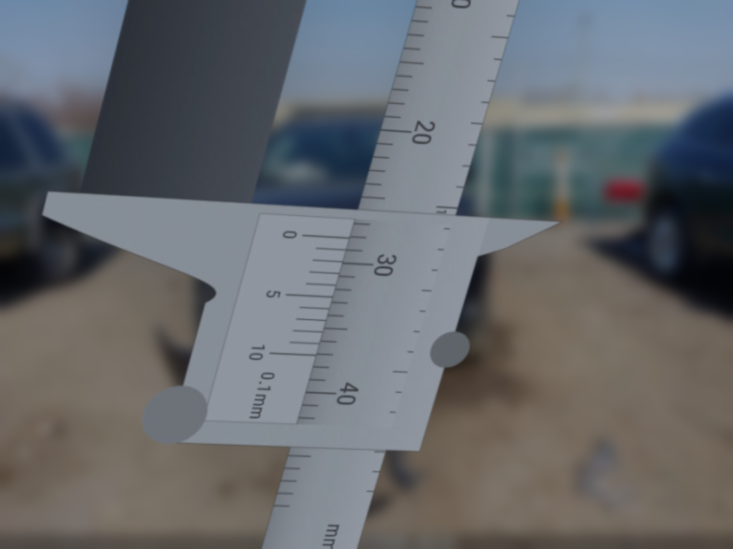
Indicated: {"value": 28.1, "unit": "mm"}
